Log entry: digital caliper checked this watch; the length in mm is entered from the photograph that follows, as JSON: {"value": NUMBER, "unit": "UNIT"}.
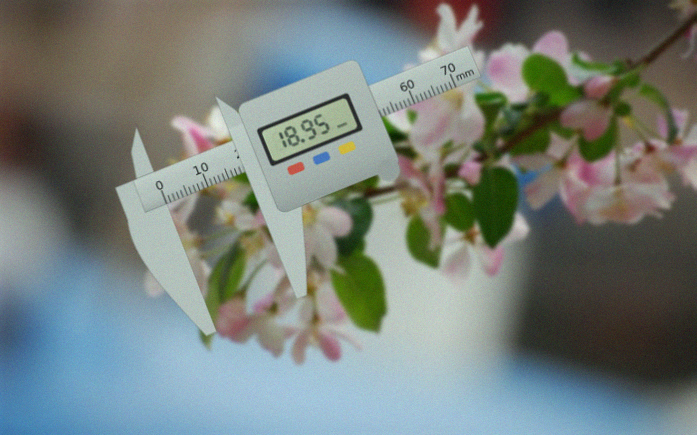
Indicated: {"value": 18.95, "unit": "mm"}
